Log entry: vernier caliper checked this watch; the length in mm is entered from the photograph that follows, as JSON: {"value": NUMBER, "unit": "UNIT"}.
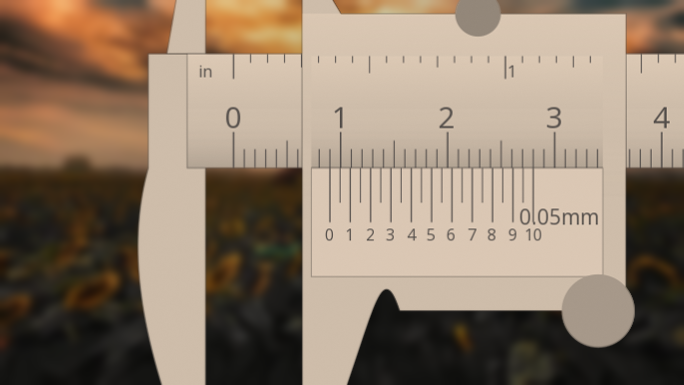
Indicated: {"value": 9.0, "unit": "mm"}
